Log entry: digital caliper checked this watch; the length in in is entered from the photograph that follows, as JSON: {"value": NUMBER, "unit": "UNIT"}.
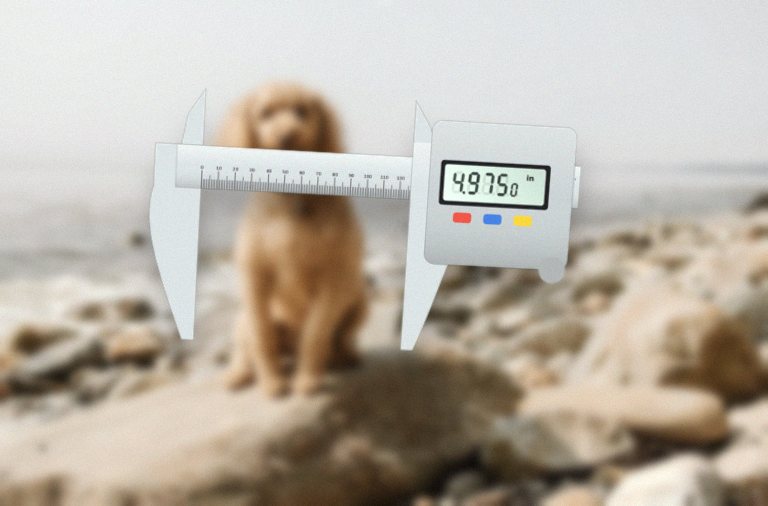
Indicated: {"value": 4.9750, "unit": "in"}
